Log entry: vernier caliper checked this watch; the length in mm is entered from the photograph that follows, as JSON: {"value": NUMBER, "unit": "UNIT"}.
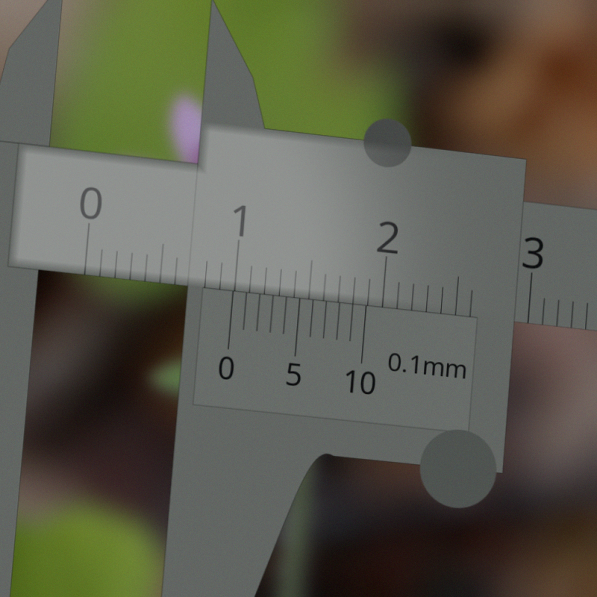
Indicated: {"value": 9.9, "unit": "mm"}
